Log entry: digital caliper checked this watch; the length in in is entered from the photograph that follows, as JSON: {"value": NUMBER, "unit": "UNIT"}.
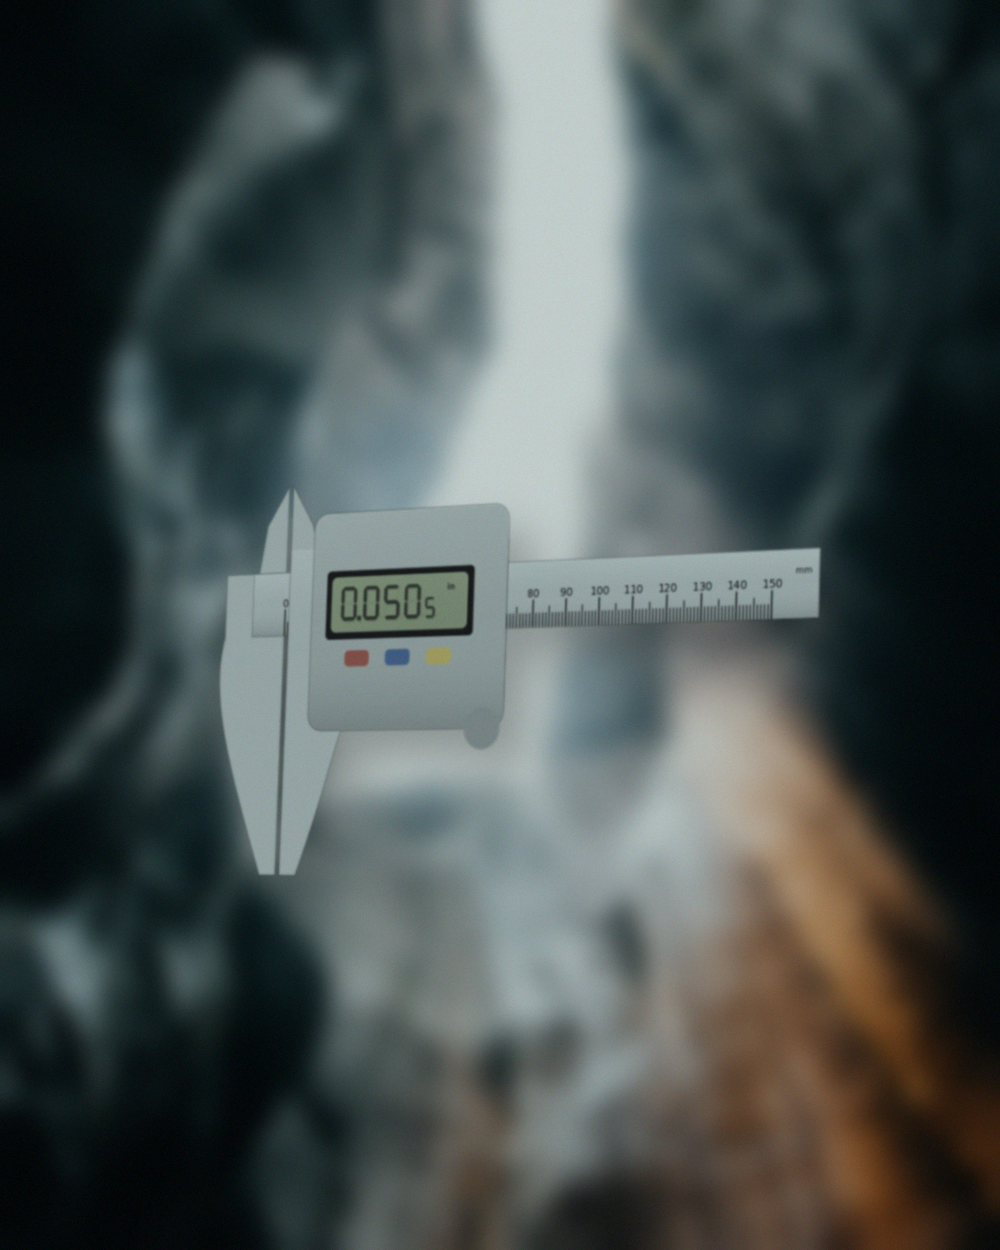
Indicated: {"value": 0.0505, "unit": "in"}
